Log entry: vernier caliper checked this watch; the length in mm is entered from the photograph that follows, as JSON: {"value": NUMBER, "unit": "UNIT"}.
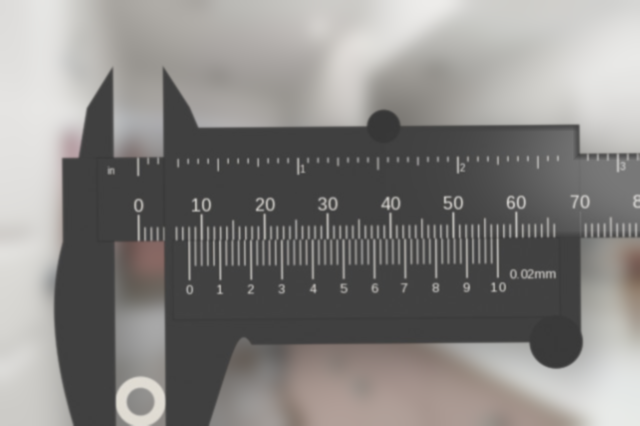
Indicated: {"value": 8.0, "unit": "mm"}
